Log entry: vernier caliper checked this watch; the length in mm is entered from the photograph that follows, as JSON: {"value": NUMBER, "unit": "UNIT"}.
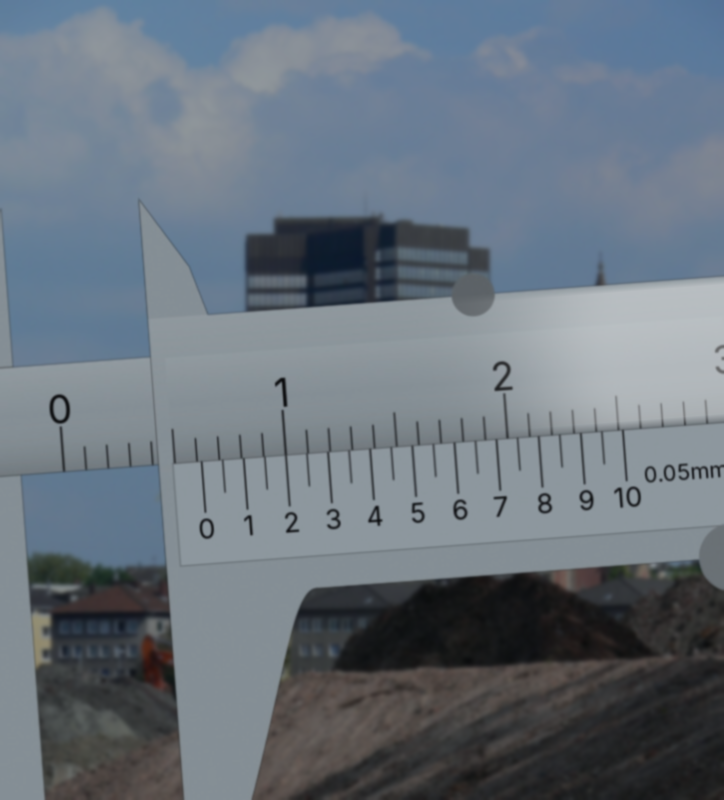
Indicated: {"value": 6.2, "unit": "mm"}
